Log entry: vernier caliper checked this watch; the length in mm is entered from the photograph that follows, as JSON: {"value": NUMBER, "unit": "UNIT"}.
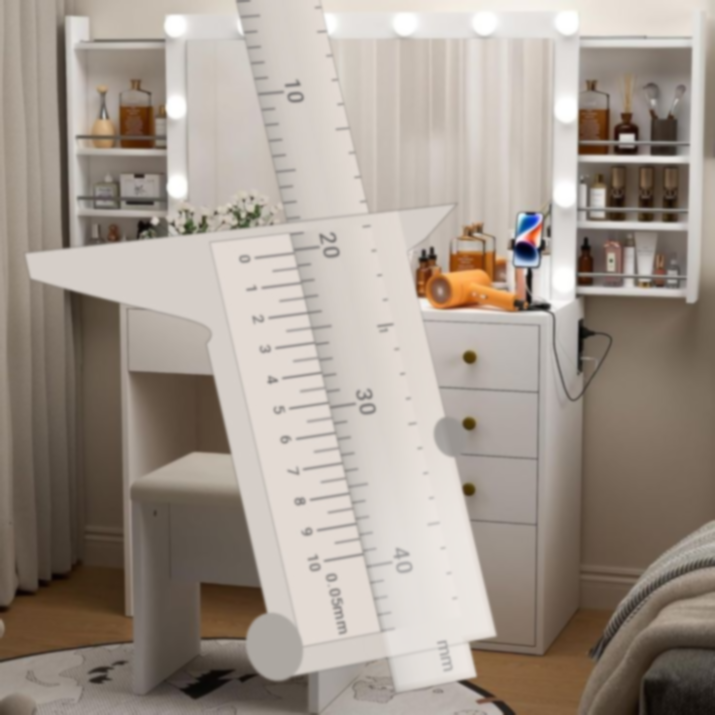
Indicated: {"value": 20.2, "unit": "mm"}
